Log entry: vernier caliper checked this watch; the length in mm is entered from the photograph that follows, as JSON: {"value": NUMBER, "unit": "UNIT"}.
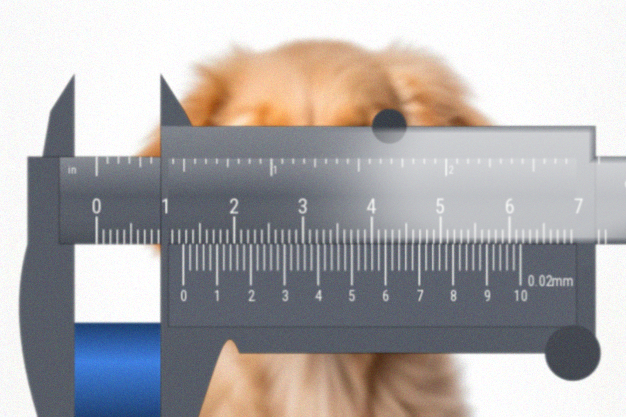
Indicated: {"value": 12.6, "unit": "mm"}
